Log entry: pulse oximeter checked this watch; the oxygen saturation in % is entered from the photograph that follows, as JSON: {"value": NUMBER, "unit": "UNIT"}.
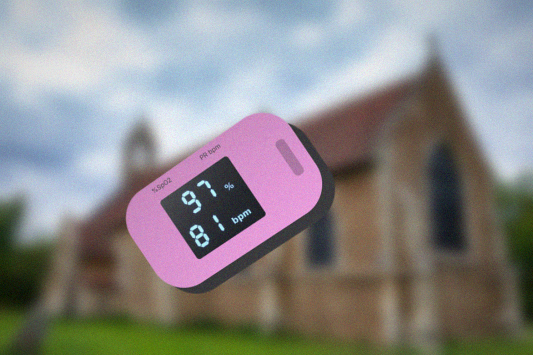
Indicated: {"value": 97, "unit": "%"}
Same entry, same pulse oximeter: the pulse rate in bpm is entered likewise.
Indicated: {"value": 81, "unit": "bpm"}
